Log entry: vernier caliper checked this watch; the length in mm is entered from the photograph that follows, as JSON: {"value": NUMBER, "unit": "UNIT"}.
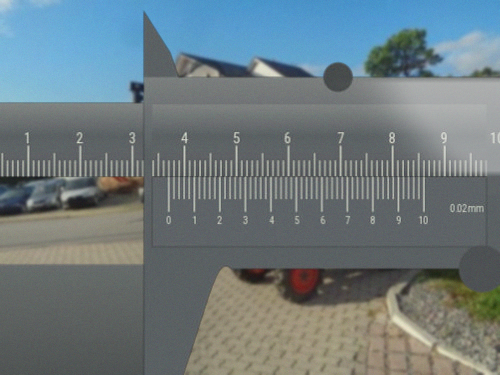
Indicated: {"value": 37.0, "unit": "mm"}
